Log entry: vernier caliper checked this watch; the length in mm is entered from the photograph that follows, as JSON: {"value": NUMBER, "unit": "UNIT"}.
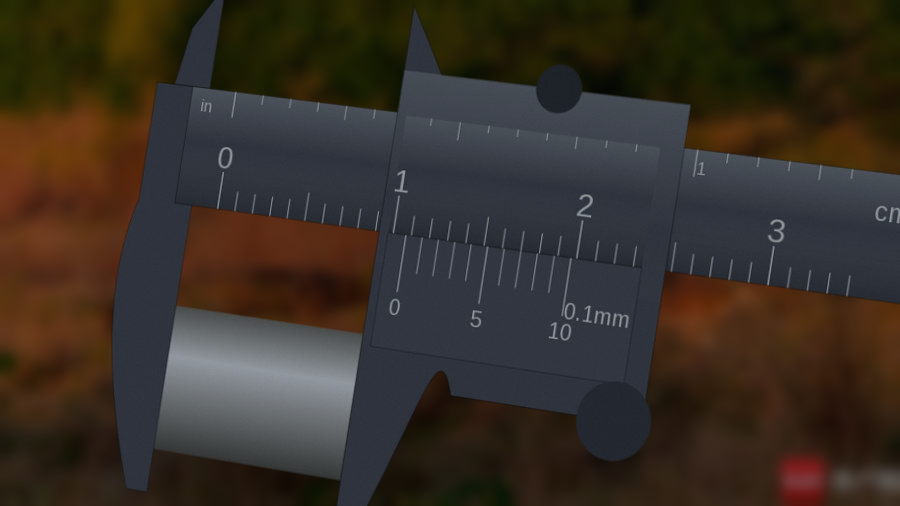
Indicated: {"value": 10.7, "unit": "mm"}
